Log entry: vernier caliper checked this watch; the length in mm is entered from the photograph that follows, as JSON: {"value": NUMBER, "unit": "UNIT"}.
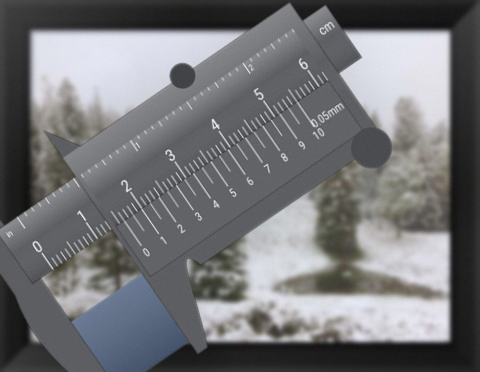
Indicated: {"value": 16.0, "unit": "mm"}
